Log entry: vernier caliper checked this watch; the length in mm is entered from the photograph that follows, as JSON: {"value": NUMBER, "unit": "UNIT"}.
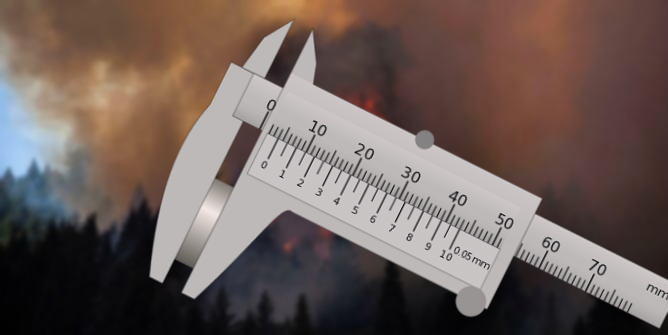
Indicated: {"value": 4.0, "unit": "mm"}
